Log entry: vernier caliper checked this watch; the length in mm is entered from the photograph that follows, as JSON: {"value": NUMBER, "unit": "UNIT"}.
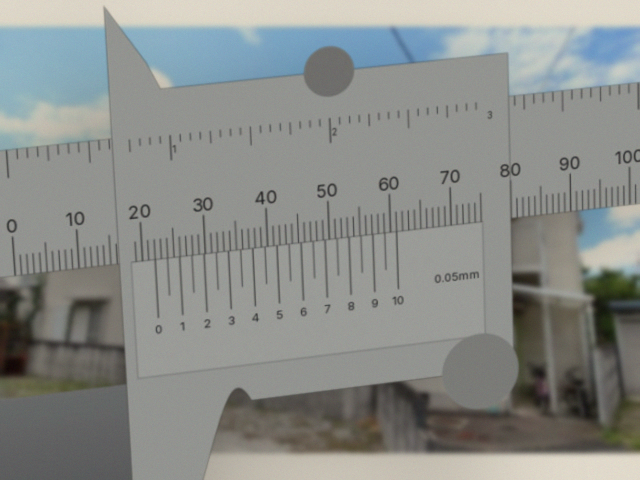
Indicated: {"value": 22.0, "unit": "mm"}
